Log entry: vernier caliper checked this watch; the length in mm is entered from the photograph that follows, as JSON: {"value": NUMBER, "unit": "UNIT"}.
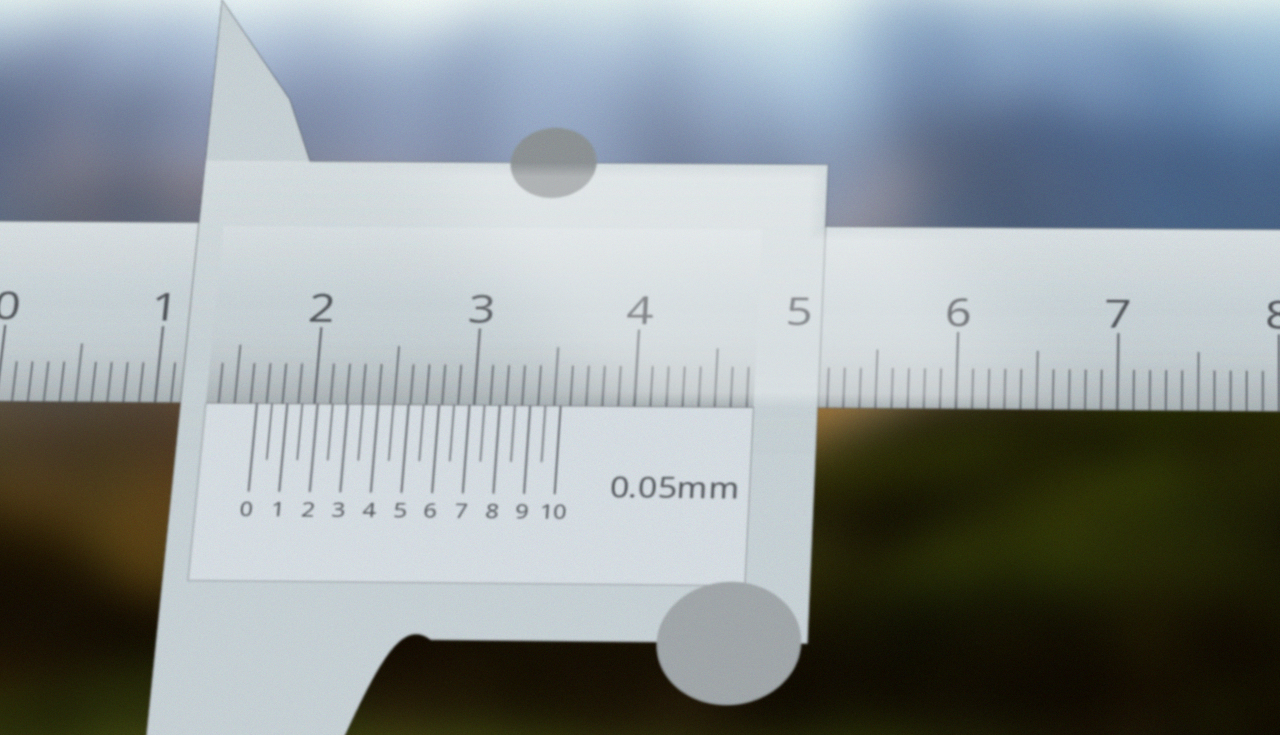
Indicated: {"value": 16.4, "unit": "mm"}
